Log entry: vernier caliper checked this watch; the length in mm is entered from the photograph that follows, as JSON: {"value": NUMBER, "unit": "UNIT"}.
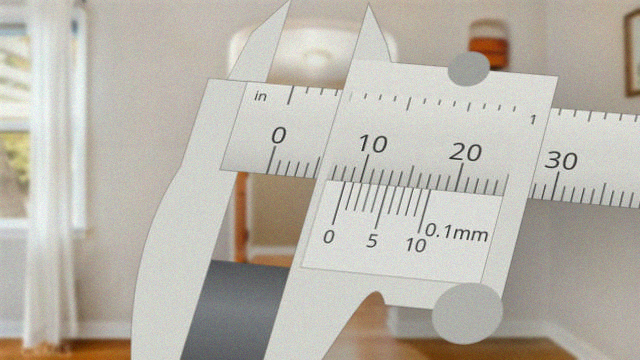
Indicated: {"value": 8.4, "unit": "mm"}
